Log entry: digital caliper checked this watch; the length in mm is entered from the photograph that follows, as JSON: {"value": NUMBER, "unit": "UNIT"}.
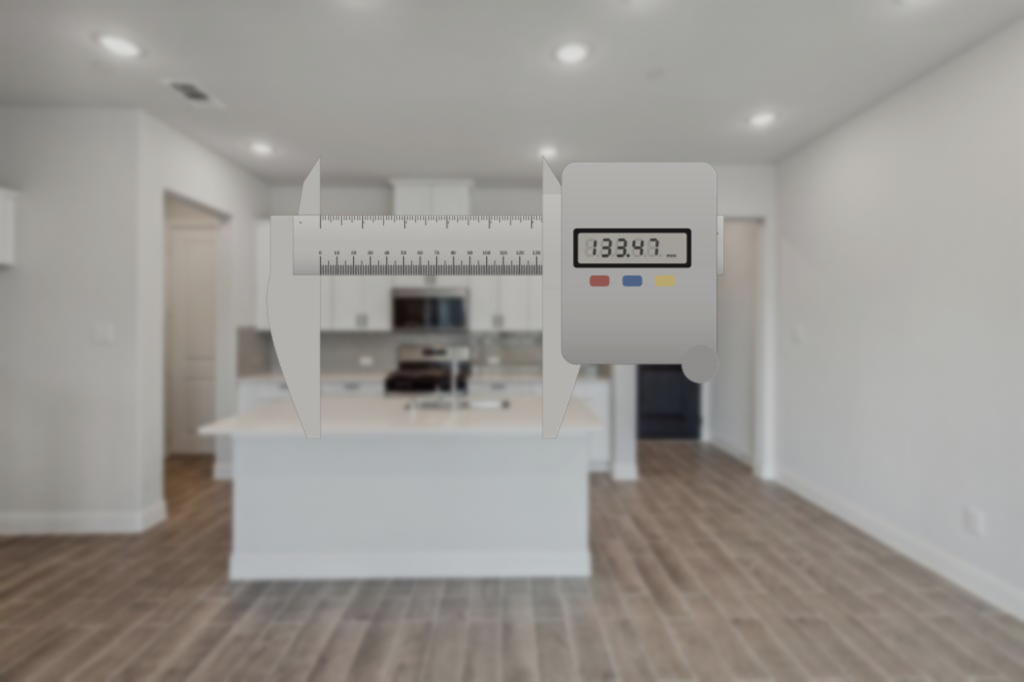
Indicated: {"value": 133.47, "unit": "mm"}
